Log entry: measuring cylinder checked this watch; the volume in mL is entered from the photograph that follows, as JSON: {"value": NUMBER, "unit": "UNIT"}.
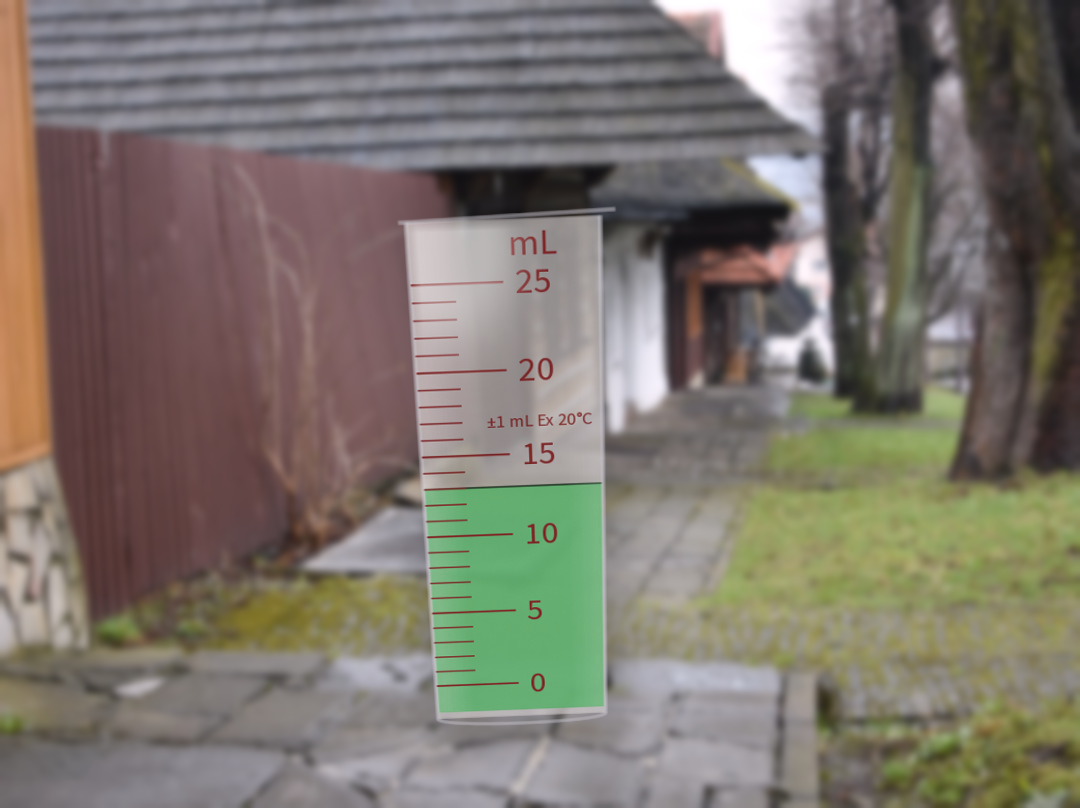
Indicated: {"value": 13, "unit": "mL"}
